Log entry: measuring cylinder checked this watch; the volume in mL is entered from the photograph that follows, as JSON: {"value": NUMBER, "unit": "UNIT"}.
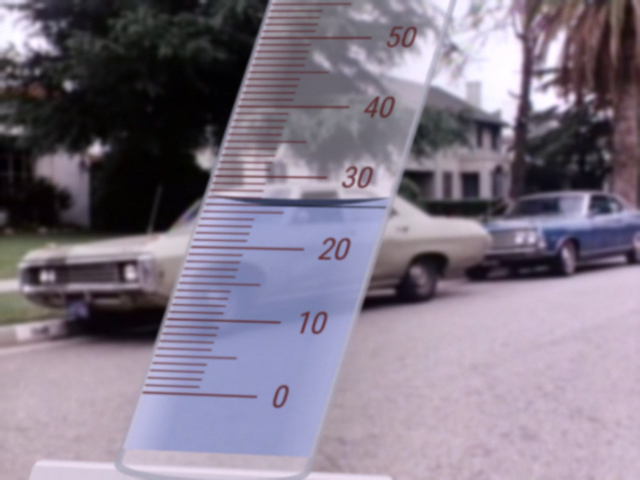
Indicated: {"value": 26, "unit": "mL"}
